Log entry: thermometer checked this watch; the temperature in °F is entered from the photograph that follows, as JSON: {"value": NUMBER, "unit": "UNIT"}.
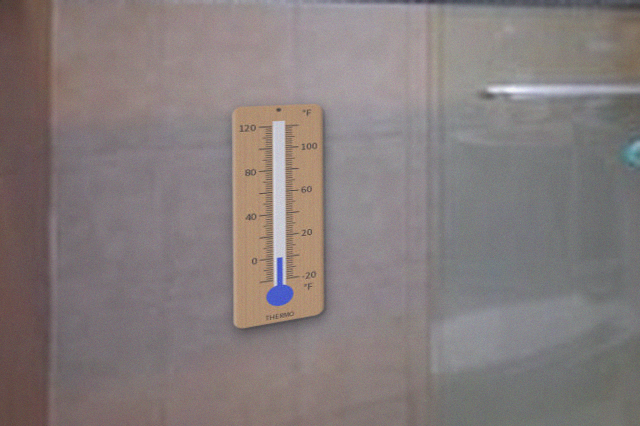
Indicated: {"value": 0, "unit": "°F"}
